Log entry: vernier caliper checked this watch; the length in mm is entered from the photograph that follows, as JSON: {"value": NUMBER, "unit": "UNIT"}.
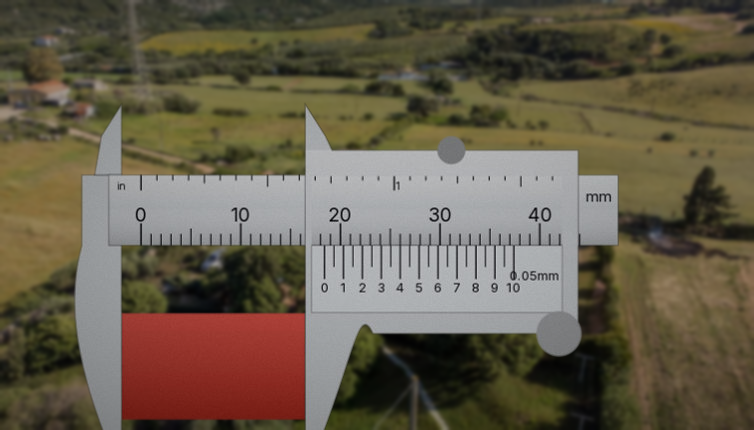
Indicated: {"value": 18.4, "unit": "mm"}
